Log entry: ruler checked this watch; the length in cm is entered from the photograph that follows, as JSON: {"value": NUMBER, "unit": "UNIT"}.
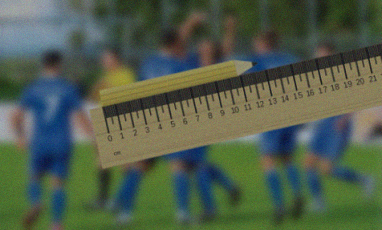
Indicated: {"value": 12.5, "unit": "cm"}
